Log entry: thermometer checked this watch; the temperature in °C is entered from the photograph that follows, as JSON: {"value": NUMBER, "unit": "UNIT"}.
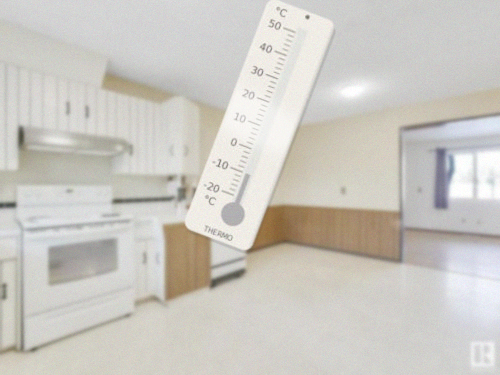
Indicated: {"value": -10, "unit": "°C"}
